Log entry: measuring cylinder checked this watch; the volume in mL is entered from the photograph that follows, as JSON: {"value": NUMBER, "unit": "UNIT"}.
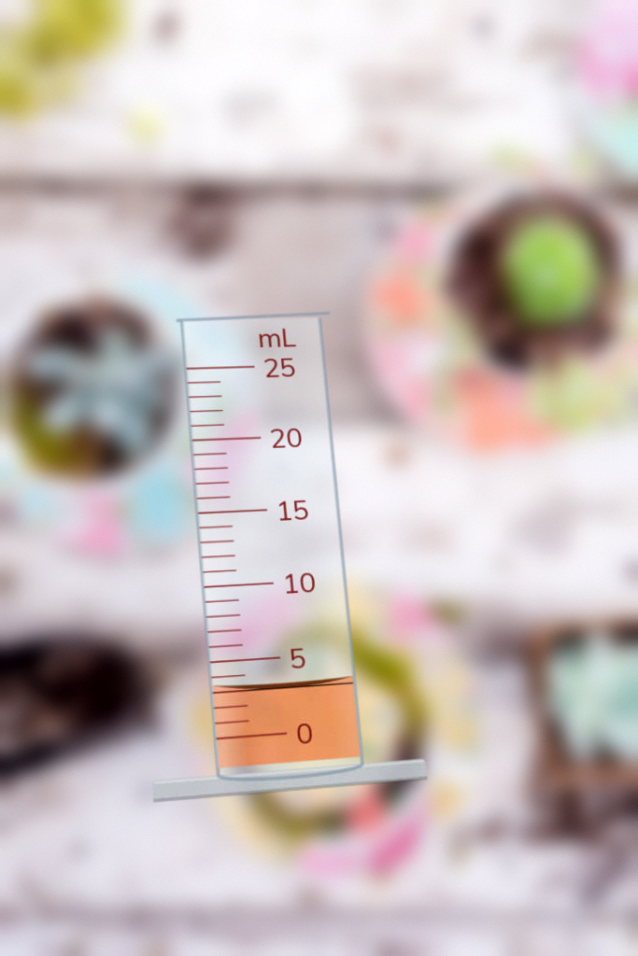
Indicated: {"value": 3, "unit": "mL"}
